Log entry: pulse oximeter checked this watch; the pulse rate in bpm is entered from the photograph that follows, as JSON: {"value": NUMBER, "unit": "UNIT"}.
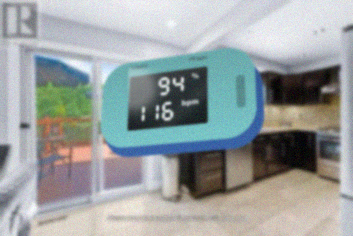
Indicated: {"value": 116, "unit": "bpm"}
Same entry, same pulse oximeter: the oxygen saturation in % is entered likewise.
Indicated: {"value": 94, "unit": "%"}
